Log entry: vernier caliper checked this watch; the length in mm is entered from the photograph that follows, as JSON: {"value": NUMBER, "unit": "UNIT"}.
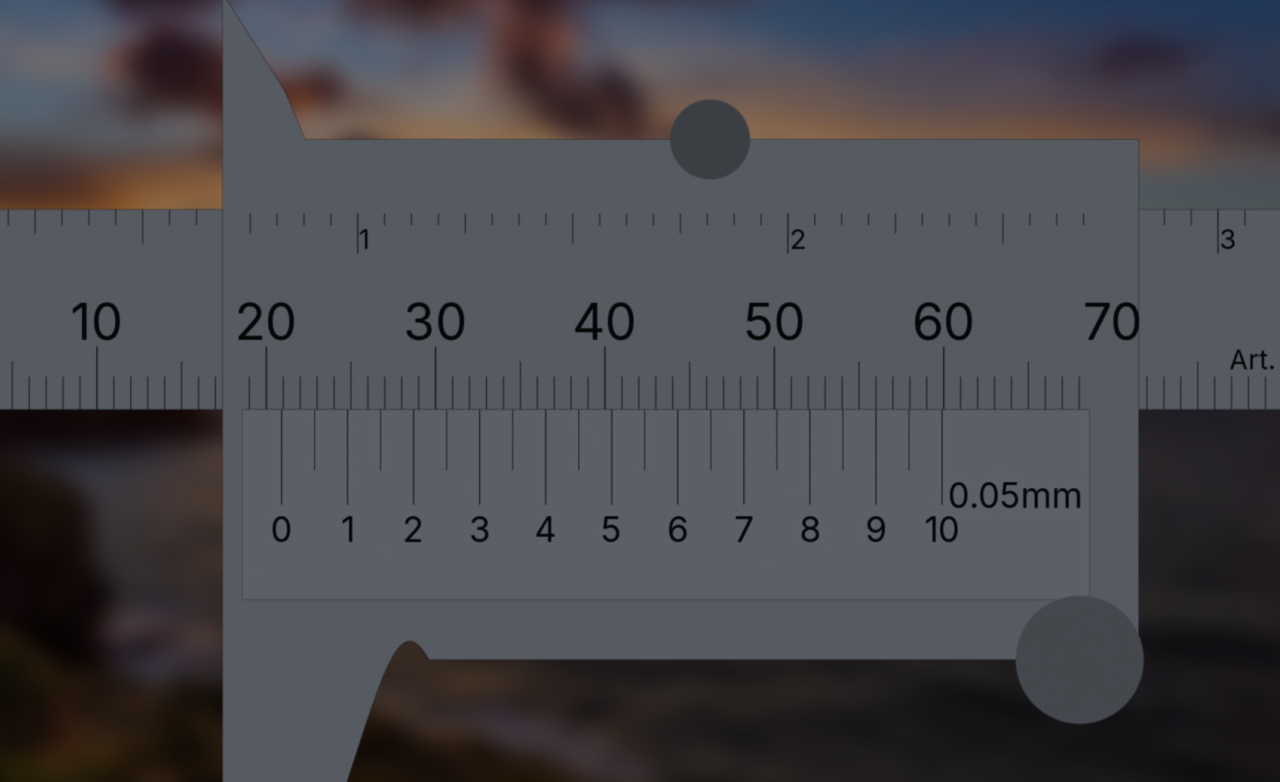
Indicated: {"value": 20.9, "unit": "mm"}
